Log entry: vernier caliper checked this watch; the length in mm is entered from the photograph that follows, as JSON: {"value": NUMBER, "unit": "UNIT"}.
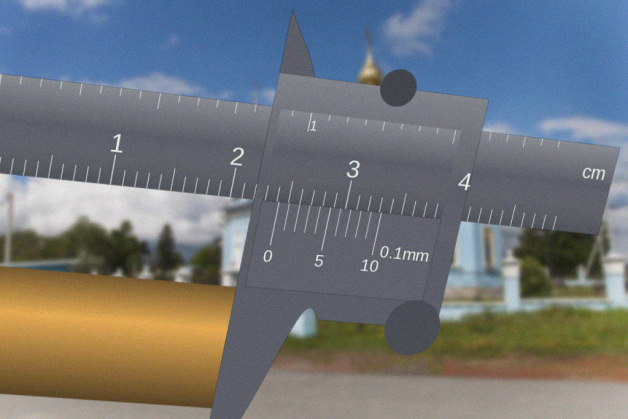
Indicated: {"value": 24.2, "unit": "mm"}
